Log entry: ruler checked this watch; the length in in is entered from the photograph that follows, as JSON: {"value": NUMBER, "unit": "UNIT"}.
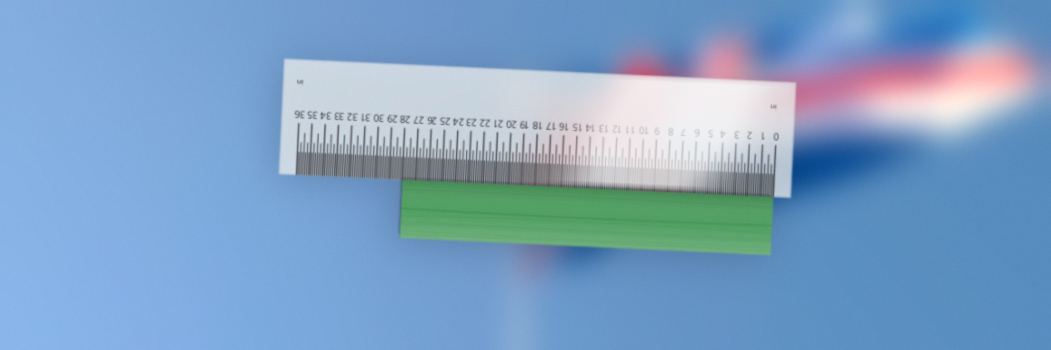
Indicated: {"value": 28, "unit": "in"}
